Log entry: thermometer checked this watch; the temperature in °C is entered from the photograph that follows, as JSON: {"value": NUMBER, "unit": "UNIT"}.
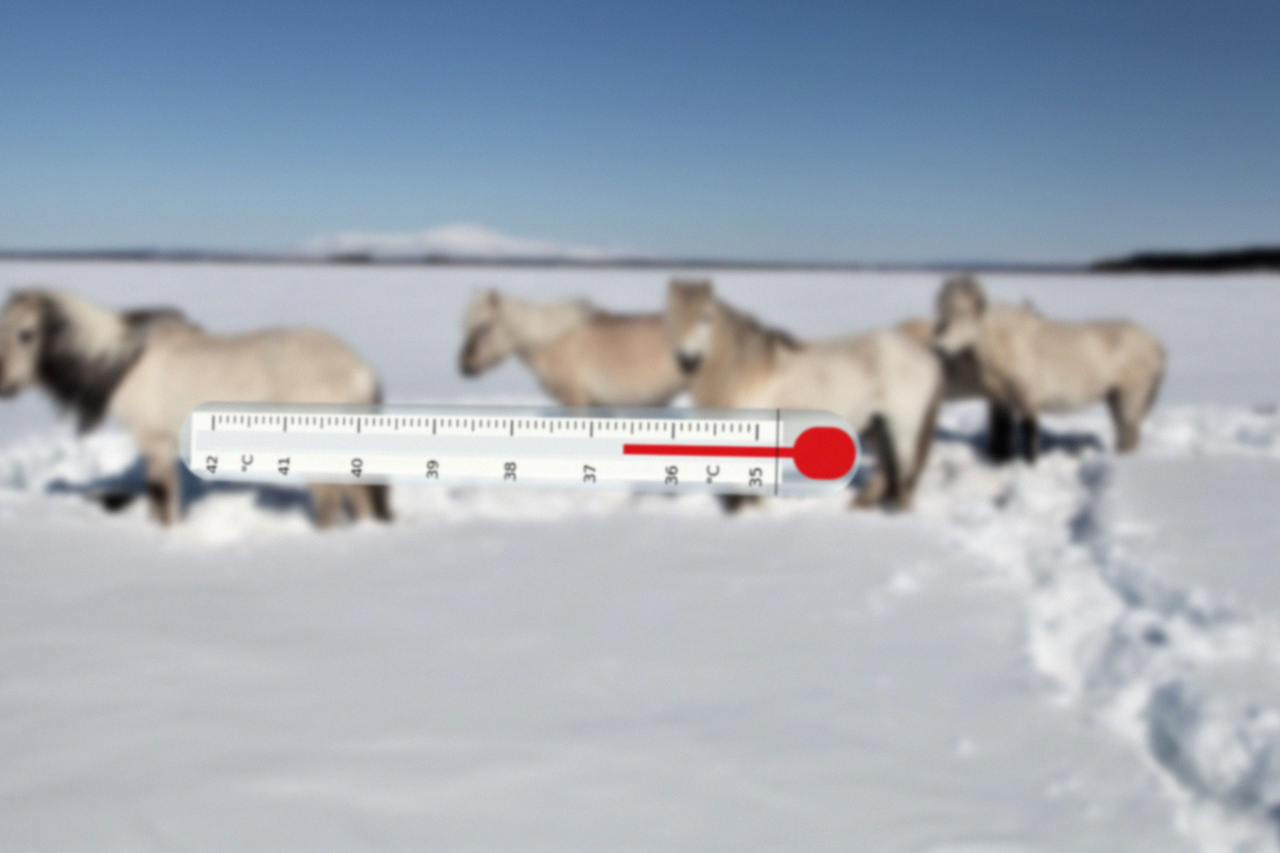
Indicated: {"value": 36.6, "unit": "°C"}
